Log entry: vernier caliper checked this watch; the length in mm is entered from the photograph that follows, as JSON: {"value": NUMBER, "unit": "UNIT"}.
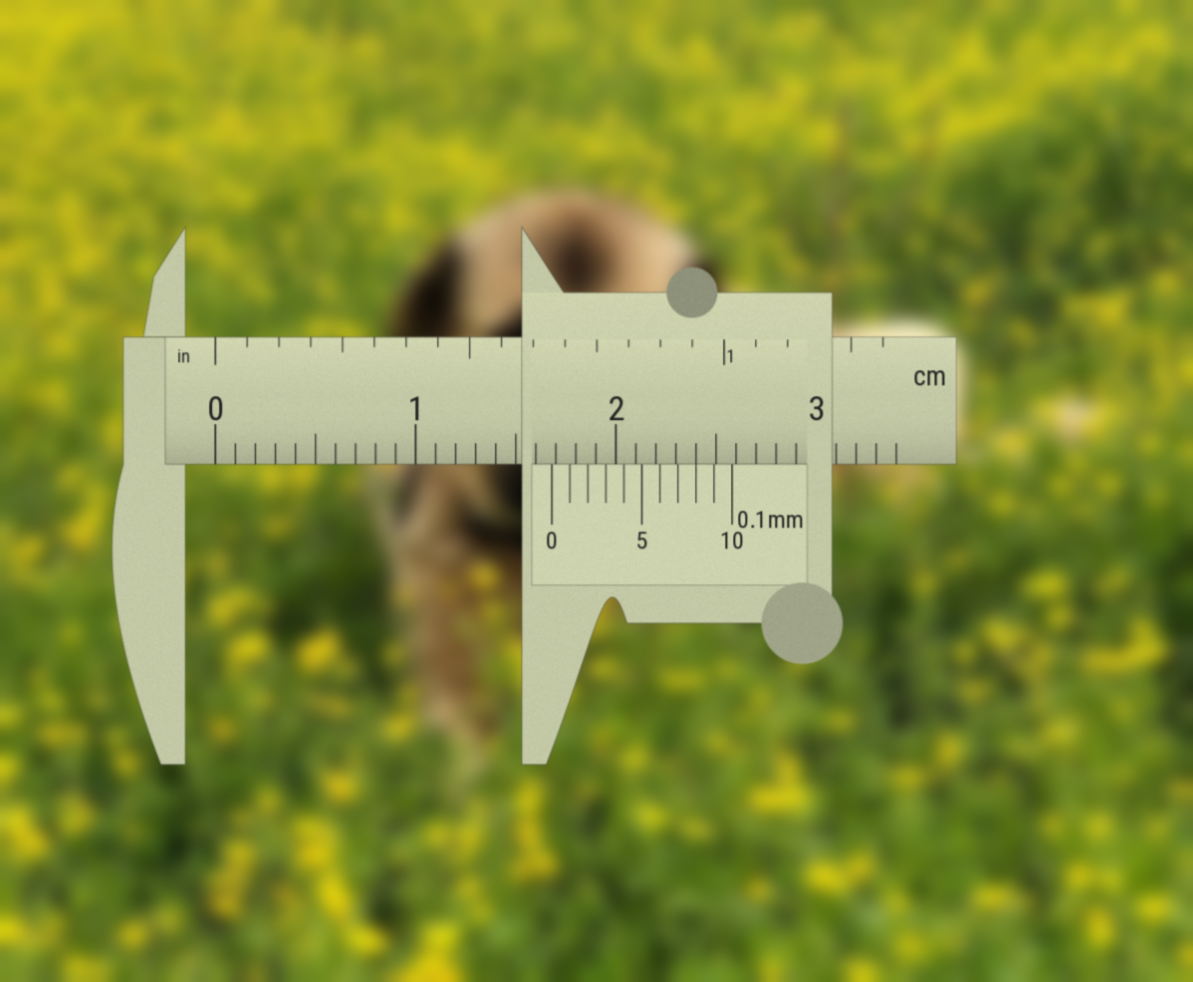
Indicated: {"value": 16.8, "unit": "mm"}
